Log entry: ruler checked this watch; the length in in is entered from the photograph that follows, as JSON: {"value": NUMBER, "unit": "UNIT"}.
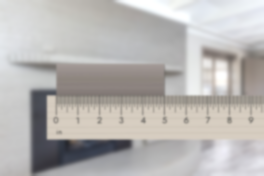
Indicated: {"value": 5, "unit": "in"}
